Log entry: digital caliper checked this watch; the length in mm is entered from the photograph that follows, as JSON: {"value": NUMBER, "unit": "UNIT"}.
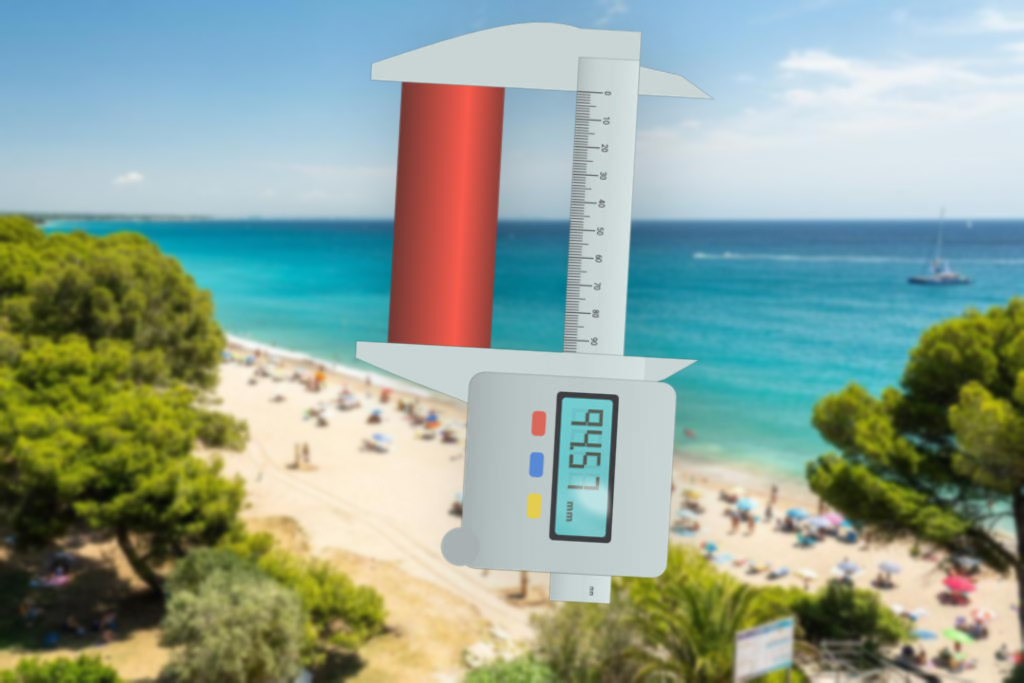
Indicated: {"value": 94.57, "unit": "mm"}
